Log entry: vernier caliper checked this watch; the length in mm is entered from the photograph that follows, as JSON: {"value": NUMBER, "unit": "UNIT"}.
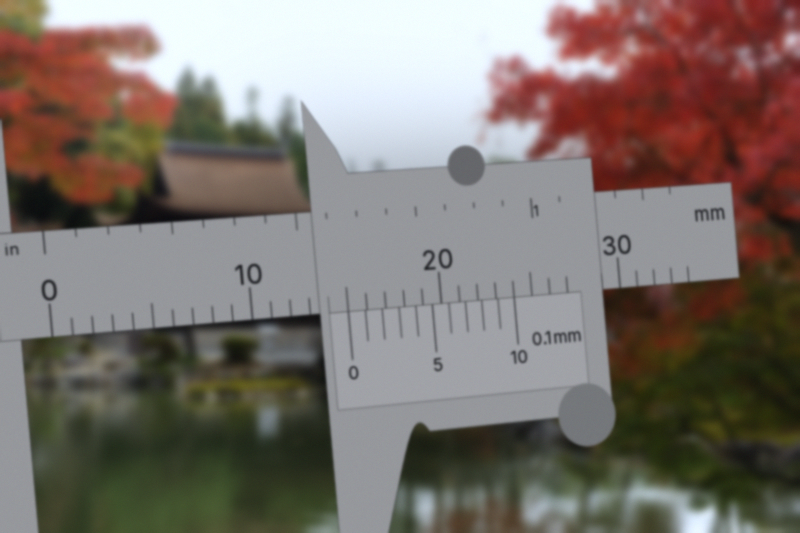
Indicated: {"value": 15.0, "unit": "mm"}
